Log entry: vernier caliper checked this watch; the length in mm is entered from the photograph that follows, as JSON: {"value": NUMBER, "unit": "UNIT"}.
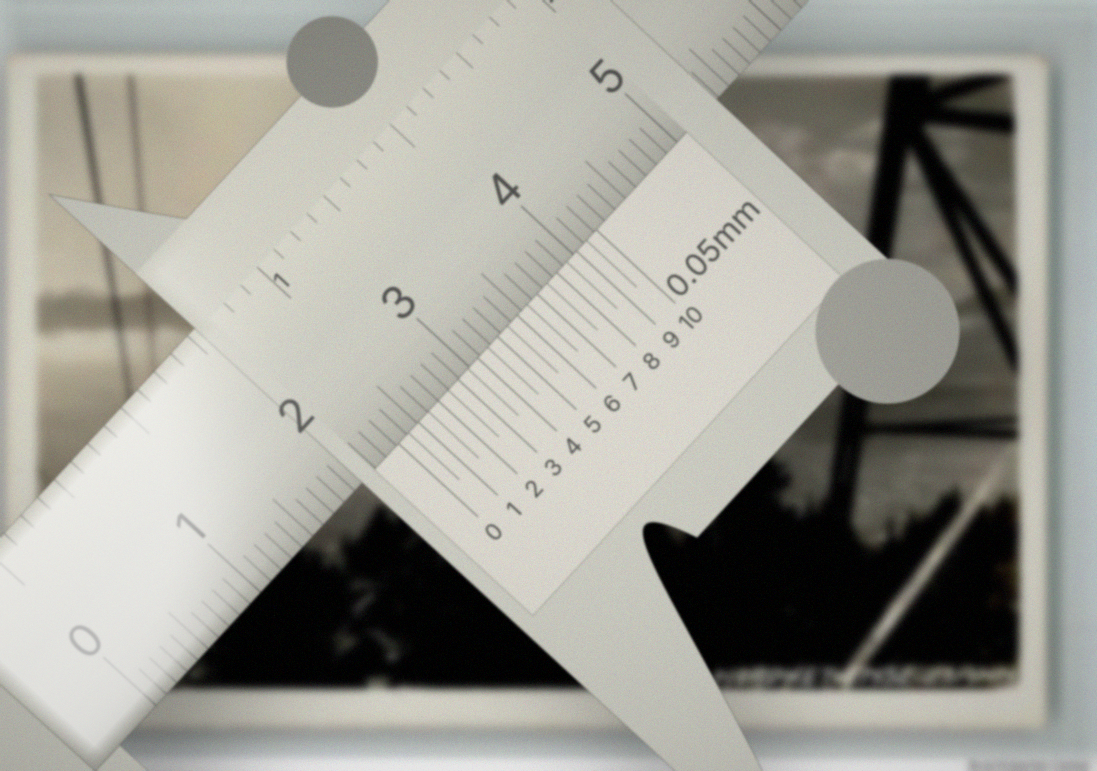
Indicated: {"value": 23.2, "unit": "mm"}
